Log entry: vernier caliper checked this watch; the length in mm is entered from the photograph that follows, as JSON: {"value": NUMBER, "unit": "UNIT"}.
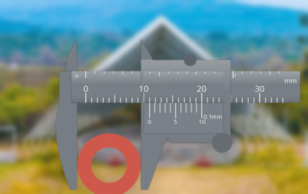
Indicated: {"value": 11.0, "unit": "mm"}
